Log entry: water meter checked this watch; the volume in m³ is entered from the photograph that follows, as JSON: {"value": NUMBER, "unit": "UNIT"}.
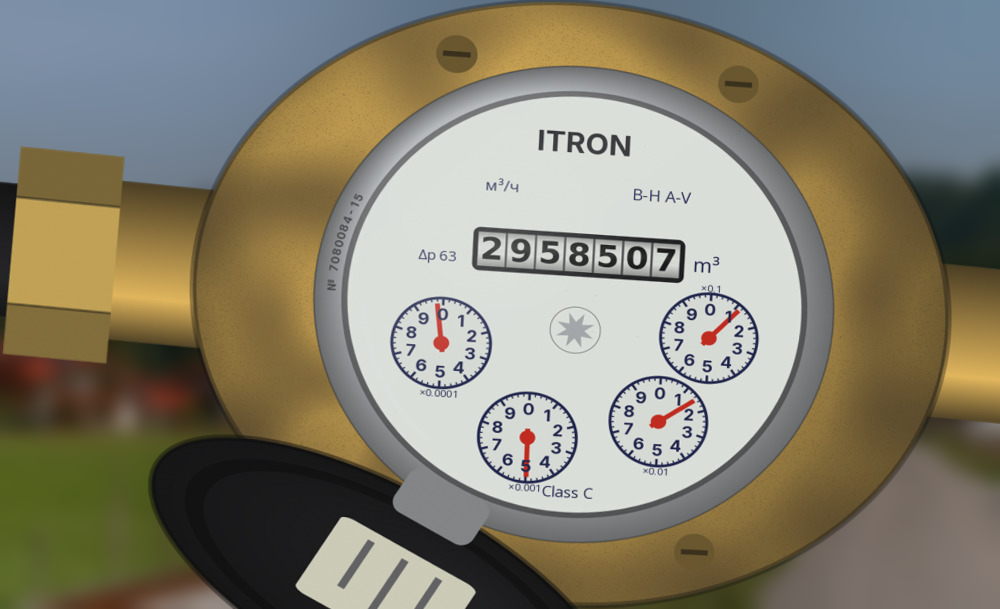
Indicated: {"value": 2958507.1149, "unit": "m³"}
